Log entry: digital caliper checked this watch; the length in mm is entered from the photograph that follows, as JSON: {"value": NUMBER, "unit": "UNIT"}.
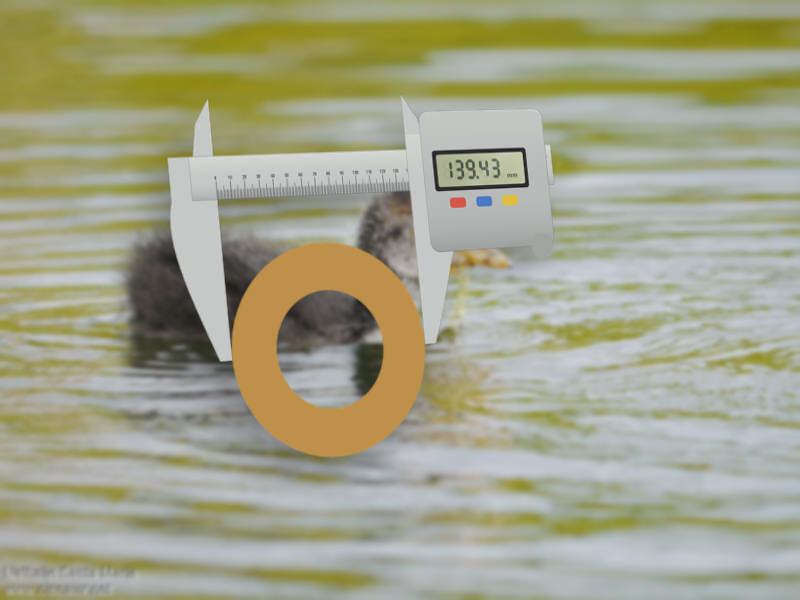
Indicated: {"value": 139.43, "unit": "mm"}
